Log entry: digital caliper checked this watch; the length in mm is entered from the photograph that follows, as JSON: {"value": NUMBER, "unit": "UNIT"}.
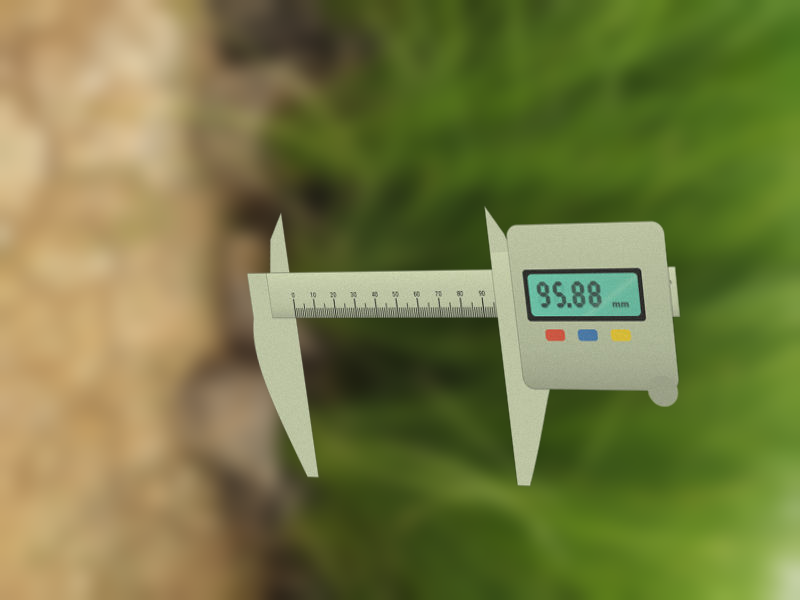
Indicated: {"value": 95.88, "unit": "mm"}
